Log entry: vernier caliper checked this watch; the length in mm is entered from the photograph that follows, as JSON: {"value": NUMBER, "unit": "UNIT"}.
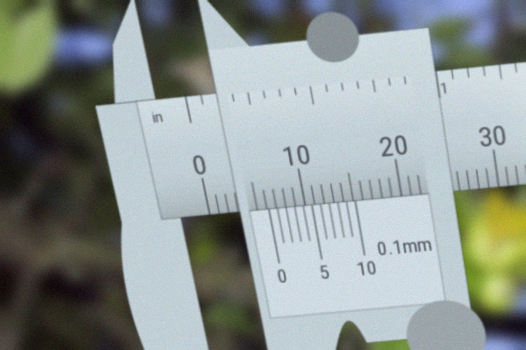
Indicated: {"value": 6.2, "unit": "mm"}
